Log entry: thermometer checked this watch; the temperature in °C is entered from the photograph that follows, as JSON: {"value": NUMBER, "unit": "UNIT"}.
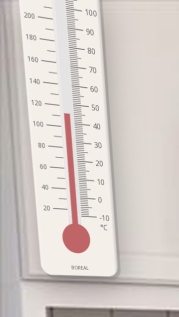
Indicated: {"value": 45, "unit": "°C"}
